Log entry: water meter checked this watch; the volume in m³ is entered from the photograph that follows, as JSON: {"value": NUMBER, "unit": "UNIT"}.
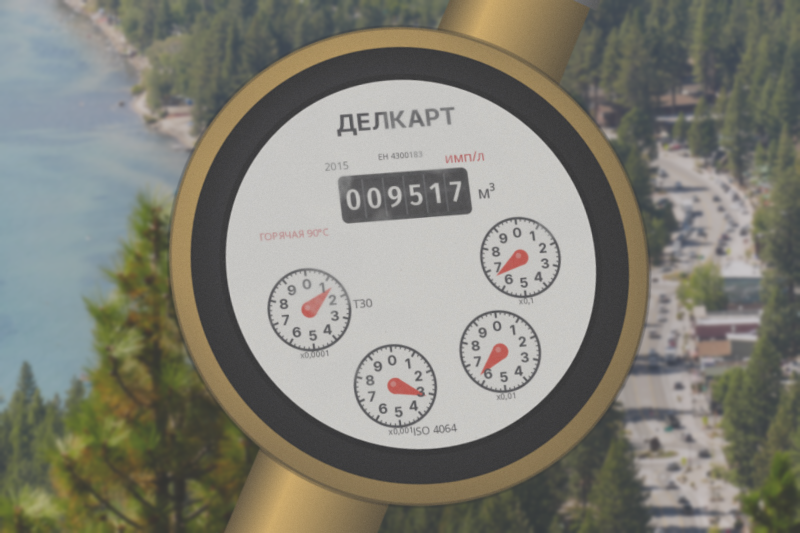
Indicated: {"value": 9517.6631, "unit": "m³"}
